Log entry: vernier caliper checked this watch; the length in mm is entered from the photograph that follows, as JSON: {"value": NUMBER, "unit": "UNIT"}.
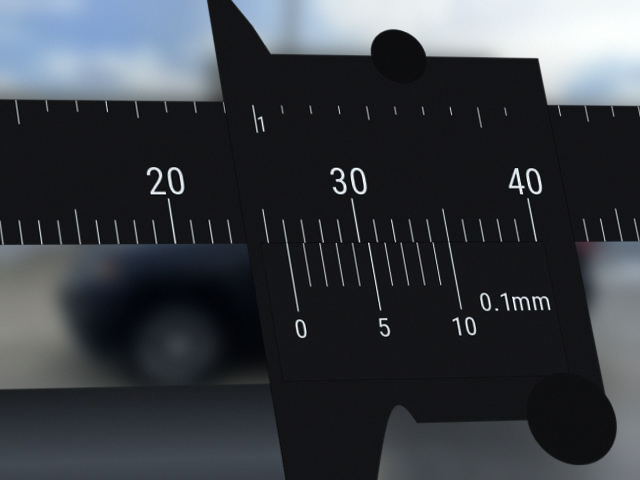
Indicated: {"value": 26.0, "unit": "mm"}
